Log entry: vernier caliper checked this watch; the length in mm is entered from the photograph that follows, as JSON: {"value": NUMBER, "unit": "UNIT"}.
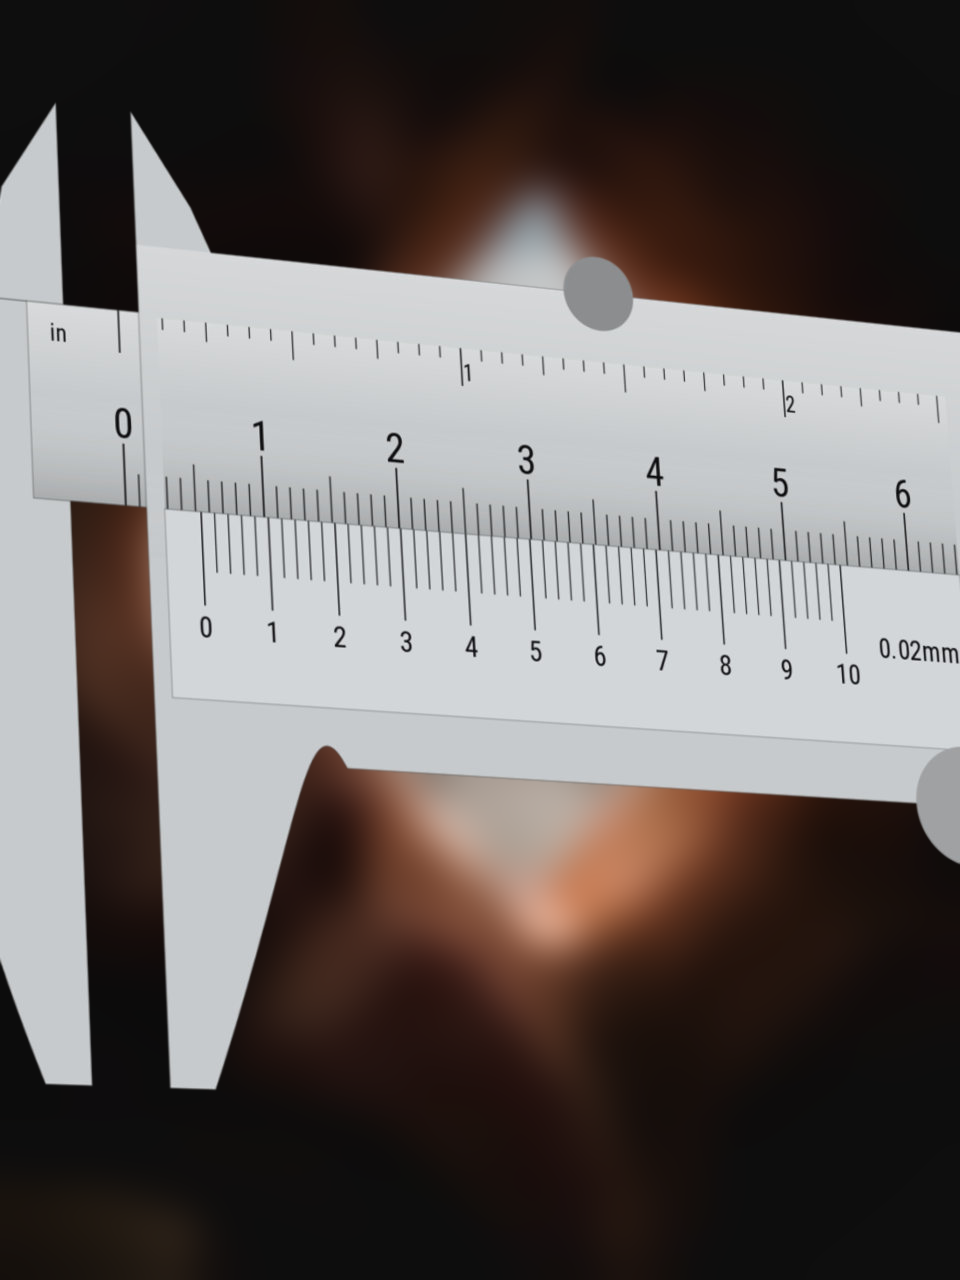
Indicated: {"value": 5.4, "unit": "mm"}
